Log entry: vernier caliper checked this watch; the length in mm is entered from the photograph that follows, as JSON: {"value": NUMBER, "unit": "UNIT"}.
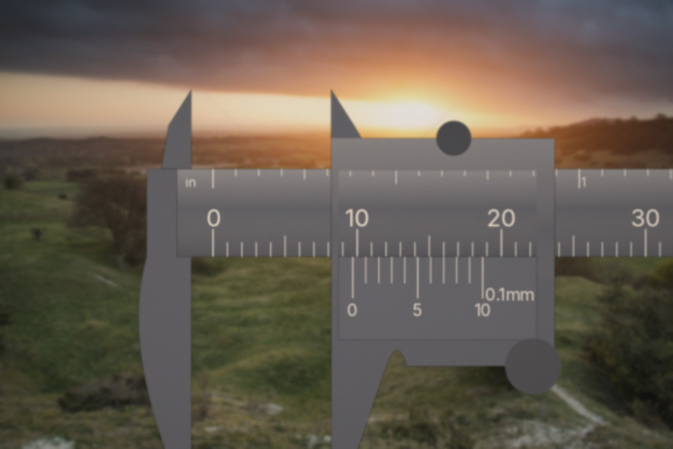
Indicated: {"value": 9.7, "unit": "mm"}
